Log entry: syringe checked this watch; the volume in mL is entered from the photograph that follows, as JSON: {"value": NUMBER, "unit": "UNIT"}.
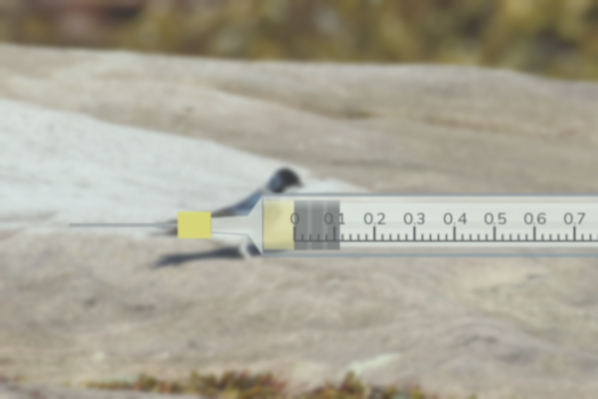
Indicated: {"value": 0, "unit": "mL"}
